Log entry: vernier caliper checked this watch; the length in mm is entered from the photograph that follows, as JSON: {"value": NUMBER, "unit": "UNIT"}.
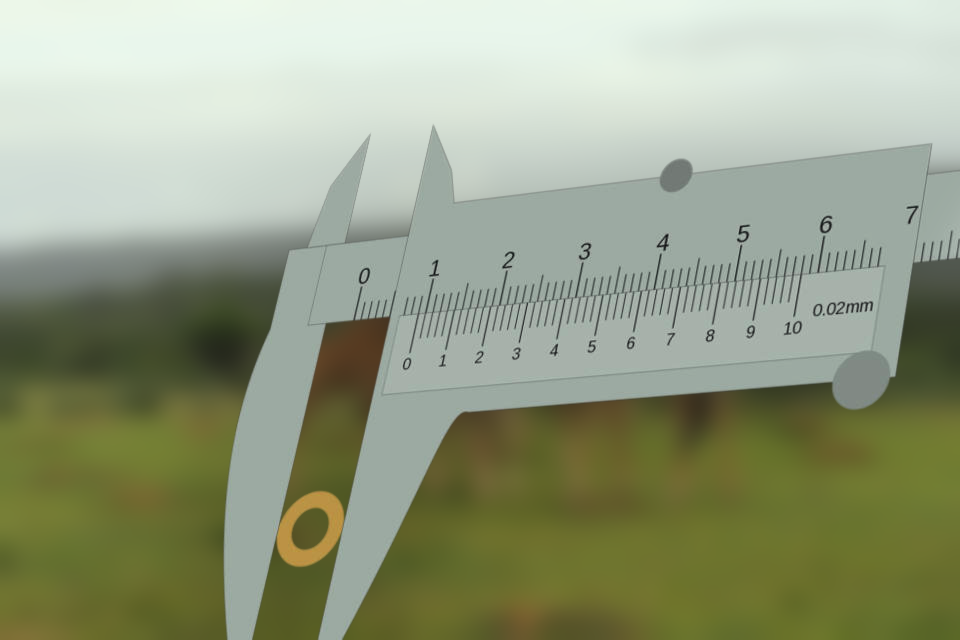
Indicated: {"value": 9.0, "unit": "mm"}
